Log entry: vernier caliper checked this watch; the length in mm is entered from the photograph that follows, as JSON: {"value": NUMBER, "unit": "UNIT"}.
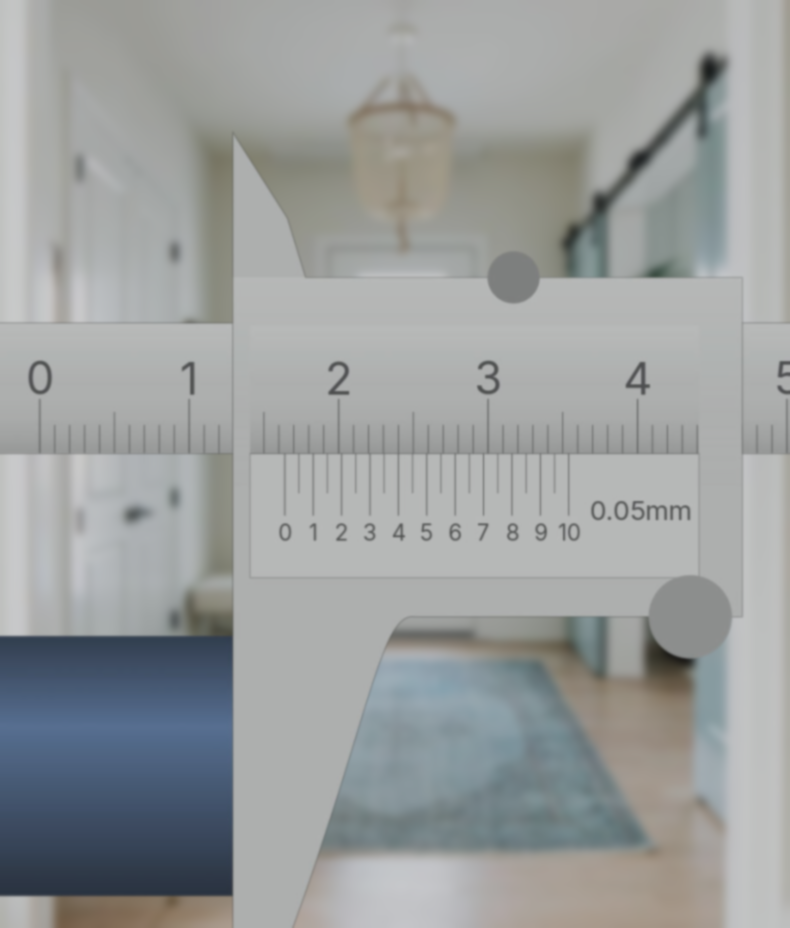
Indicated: {"value": 16.4, "unit": "mm"}
